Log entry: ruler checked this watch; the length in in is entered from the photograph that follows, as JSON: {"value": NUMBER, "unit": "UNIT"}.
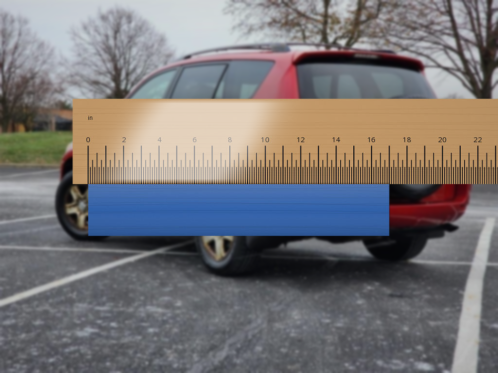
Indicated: {"value": 17, "unit": "in"}
